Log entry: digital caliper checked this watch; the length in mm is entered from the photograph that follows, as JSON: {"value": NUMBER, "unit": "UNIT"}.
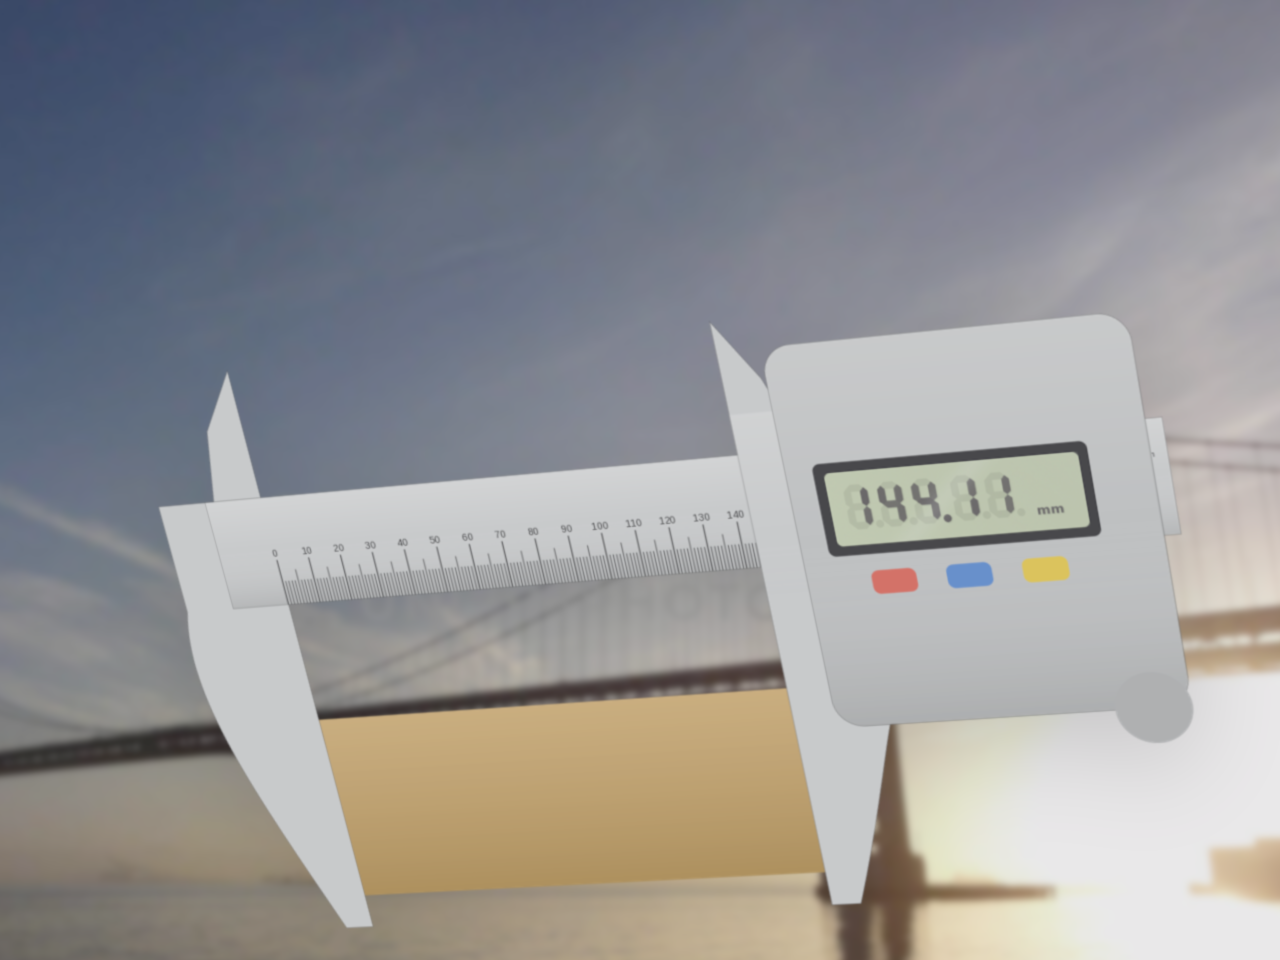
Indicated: {"value": 144.11, "unit": "mm"}
